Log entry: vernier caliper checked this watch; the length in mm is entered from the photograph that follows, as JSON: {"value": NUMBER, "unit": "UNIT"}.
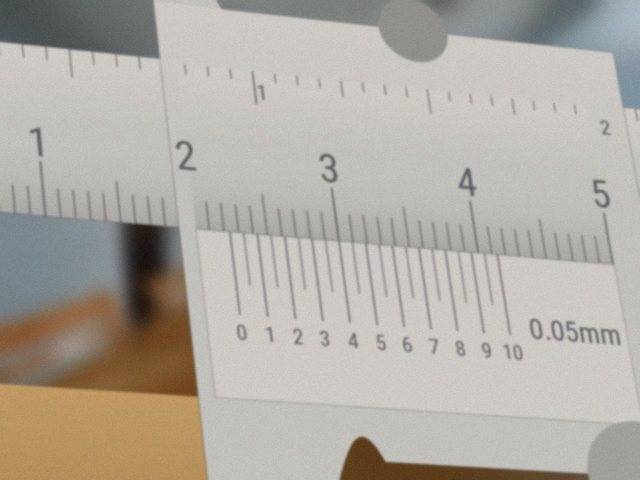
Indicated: {"value": 22.4, "unit": "mm"}
